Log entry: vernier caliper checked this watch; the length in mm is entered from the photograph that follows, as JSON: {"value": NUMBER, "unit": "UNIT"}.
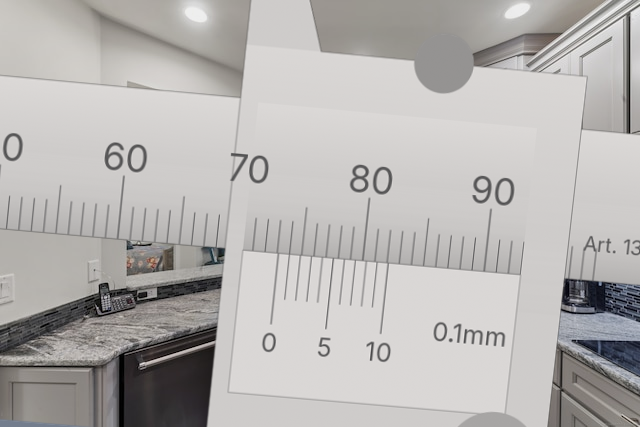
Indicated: {"value": 73.1, "unit": "mm"}
